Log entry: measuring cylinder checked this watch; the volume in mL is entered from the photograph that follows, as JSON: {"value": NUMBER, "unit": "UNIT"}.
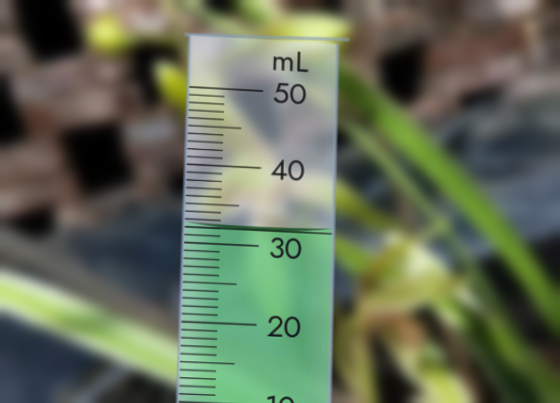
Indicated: {"value": 32, "unit": "mL"}
